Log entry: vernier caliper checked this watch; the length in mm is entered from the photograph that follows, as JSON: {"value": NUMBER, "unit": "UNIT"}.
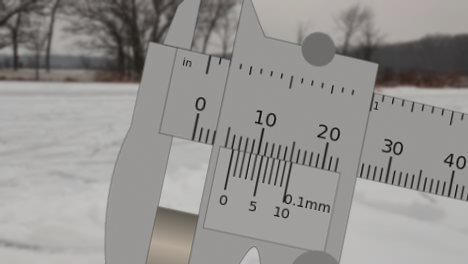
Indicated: {"value": 6.2, "unit": "mm"}
